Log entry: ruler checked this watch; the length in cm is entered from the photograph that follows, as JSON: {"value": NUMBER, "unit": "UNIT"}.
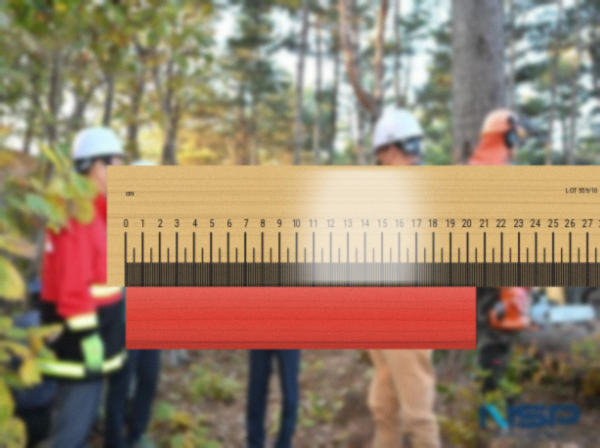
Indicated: {"value": 20.5, "unit": "cm"}
